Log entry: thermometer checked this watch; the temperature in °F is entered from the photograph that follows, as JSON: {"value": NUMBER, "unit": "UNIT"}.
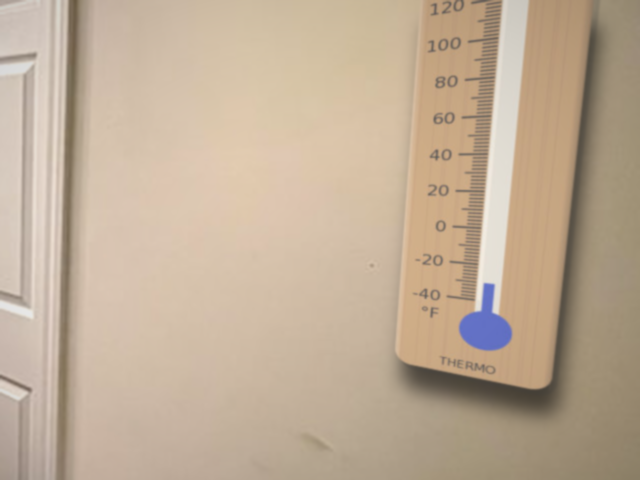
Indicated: {"value": -30, "unit": "°F"}
